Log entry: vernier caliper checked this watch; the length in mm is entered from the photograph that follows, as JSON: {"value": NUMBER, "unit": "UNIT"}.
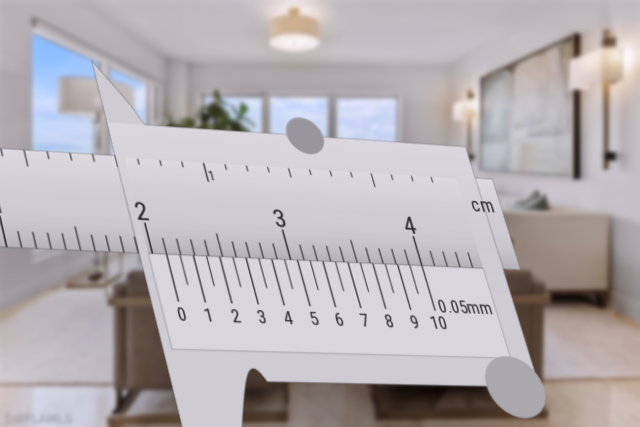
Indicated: {"value": 21.0, "unit": "mm"}
